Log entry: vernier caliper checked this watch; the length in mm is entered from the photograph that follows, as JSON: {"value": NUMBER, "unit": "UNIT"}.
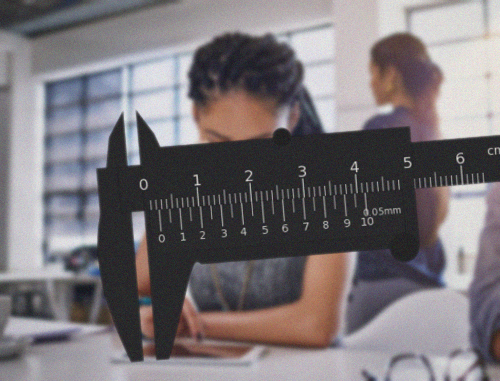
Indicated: {"value": 2.5, "unit": "mm"}
